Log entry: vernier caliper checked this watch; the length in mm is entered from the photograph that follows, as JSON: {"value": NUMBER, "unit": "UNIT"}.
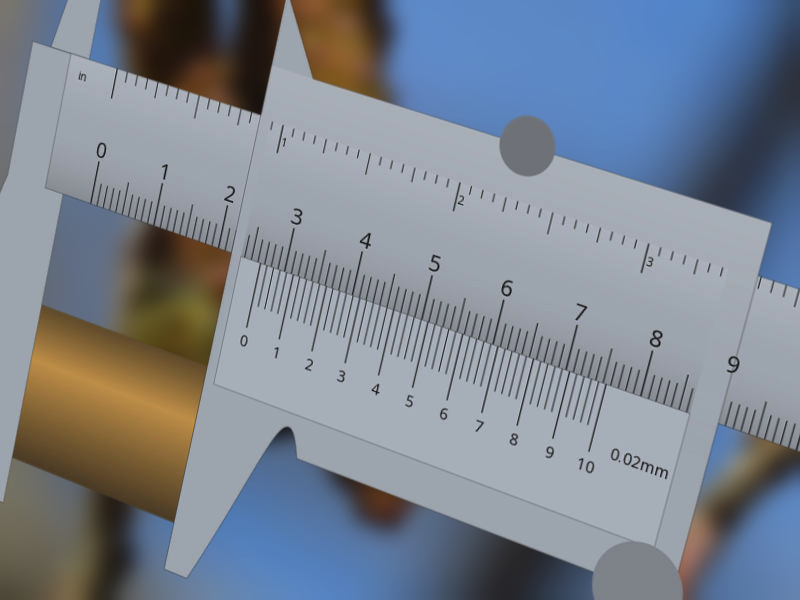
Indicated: {"value": 26.4, "unit": "mm"}
